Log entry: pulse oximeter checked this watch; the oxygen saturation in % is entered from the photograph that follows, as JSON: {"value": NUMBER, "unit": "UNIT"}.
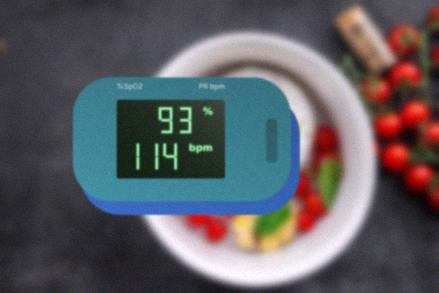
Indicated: {"value": 93, "unit": "%"}
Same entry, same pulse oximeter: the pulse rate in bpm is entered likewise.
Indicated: {"value": 114, "unit": "bpm"}
